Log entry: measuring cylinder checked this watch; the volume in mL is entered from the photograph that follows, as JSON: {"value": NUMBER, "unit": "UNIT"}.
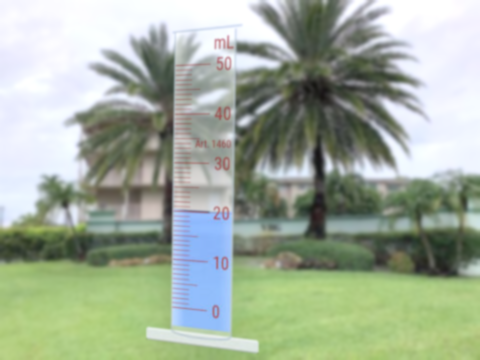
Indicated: {"value": 20, "unit": "mL"}
